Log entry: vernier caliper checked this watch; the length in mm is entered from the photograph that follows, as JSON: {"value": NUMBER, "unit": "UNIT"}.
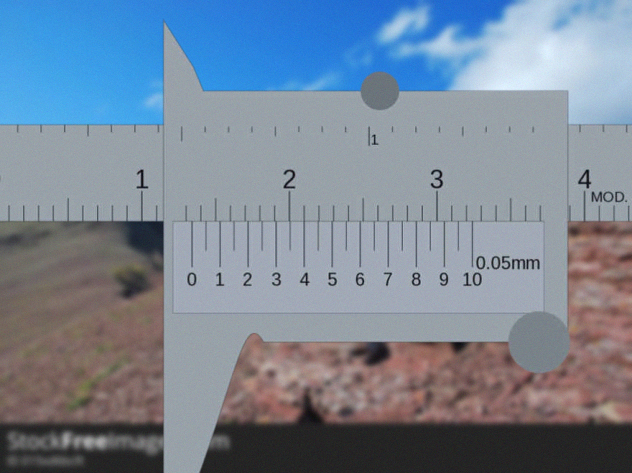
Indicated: {"value": 13.4, "unit": "mm"}
